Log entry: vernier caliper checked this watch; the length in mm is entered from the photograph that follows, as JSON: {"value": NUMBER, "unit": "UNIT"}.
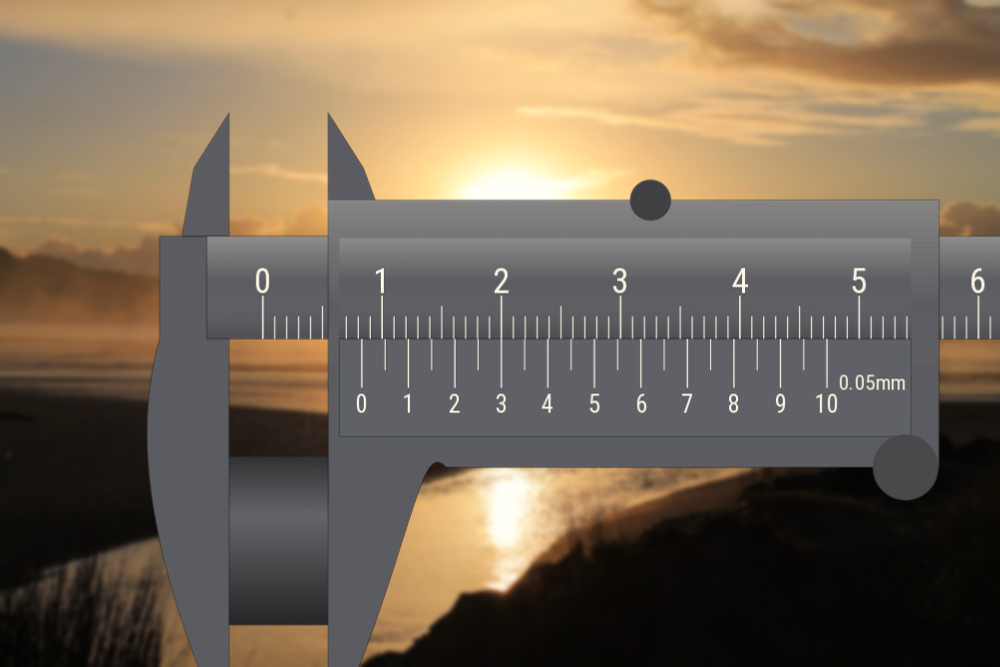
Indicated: {"value": 8.3, "unit": "mm"}
